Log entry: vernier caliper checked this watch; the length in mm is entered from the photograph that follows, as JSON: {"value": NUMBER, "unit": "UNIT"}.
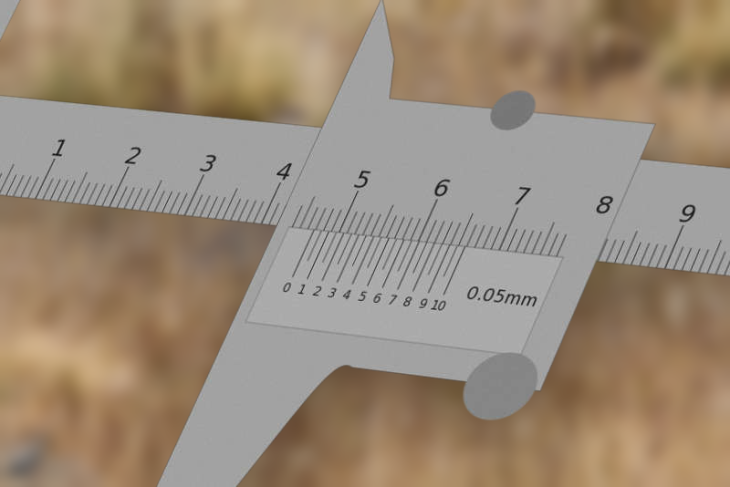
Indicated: {"value": 46.8, "unit": "mm"}
